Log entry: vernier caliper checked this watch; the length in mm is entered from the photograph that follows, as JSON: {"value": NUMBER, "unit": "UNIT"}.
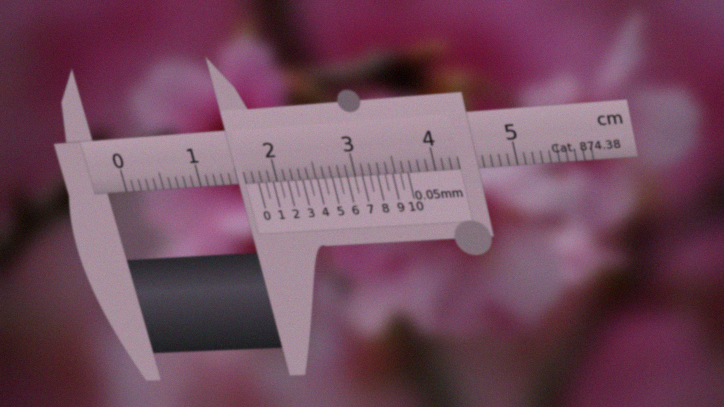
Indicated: {"value": 17.6, "unit": "mm"}
